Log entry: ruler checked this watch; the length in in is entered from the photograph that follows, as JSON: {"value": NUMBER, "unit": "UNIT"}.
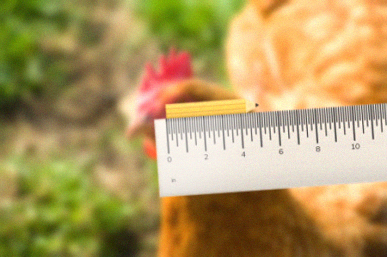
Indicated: {"value": 5, "unit": "in"}
